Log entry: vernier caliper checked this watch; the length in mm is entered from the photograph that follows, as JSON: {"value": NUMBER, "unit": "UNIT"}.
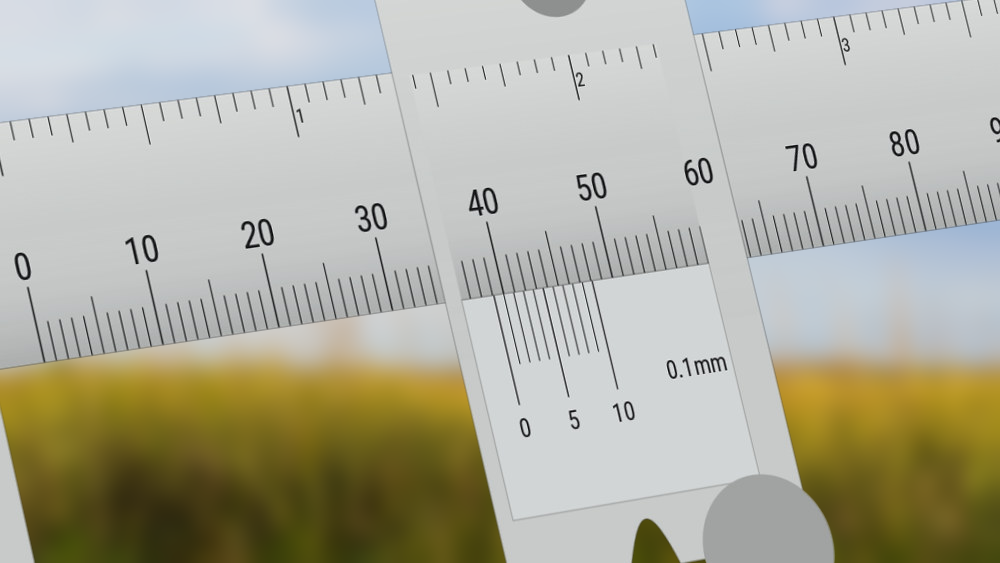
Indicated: {"value": 39.1, "unit": "mm"}
